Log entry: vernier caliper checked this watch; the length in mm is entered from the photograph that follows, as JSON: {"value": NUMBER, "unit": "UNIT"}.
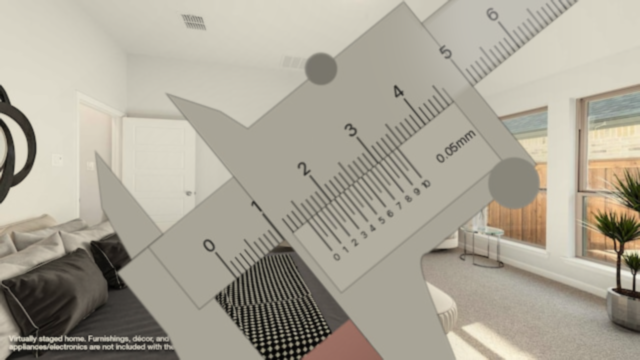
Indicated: {"value": 15.0, "unit": "mm"}
